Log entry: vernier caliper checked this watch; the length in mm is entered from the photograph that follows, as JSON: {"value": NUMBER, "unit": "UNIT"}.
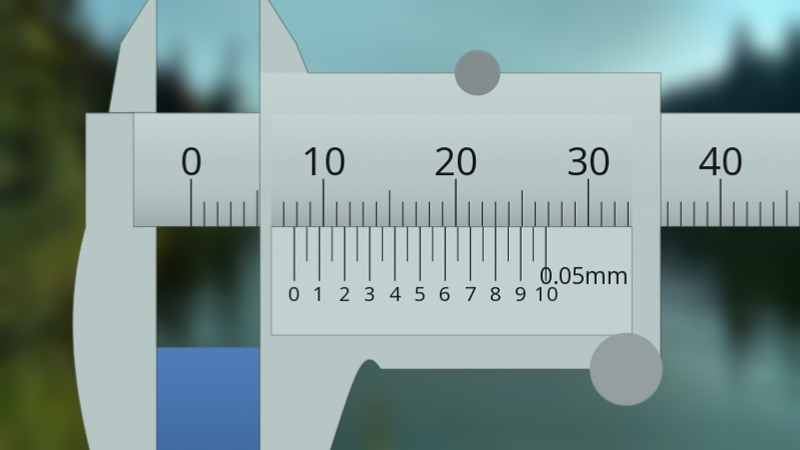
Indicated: {"value": 7.8, "unit": "mm"}
